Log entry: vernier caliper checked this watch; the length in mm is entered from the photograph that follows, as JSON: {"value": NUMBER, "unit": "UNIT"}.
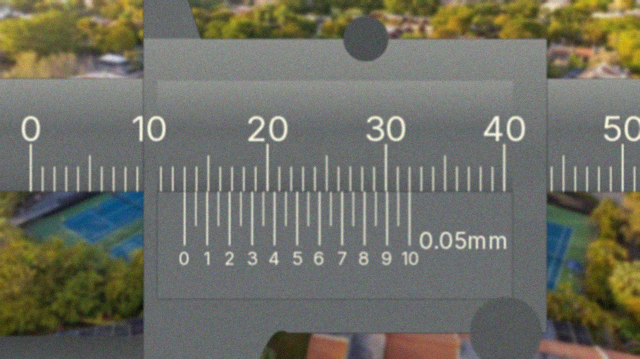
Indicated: {"value": 13.0, "unit": "mm"}
